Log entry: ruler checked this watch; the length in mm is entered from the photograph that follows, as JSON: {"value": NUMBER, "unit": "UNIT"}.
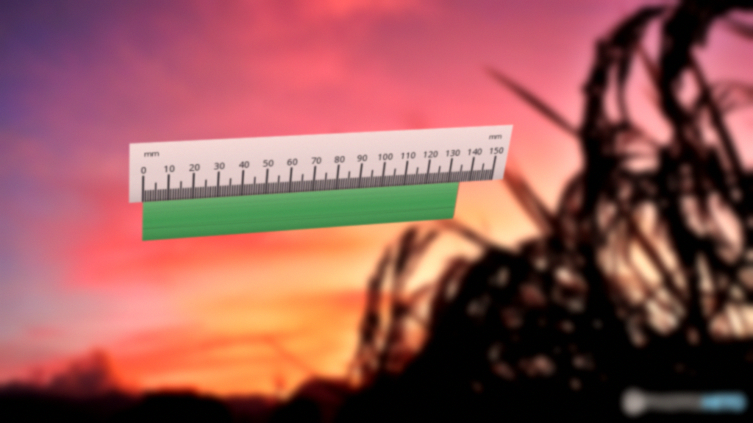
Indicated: {"value": 135, "unit": "mm"}
